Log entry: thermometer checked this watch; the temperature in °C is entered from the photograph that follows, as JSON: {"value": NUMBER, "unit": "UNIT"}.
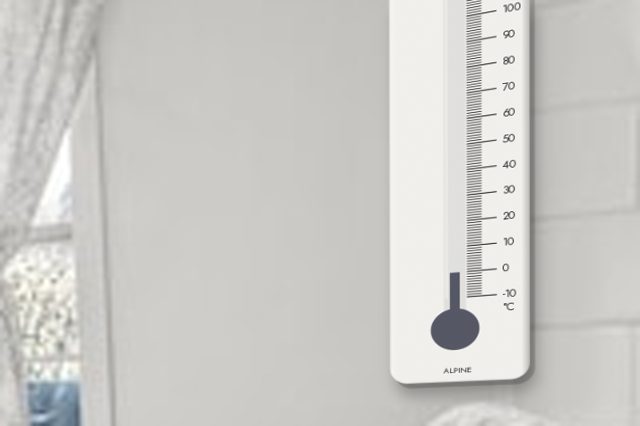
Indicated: {"value": 0, "unit": "°C"}
